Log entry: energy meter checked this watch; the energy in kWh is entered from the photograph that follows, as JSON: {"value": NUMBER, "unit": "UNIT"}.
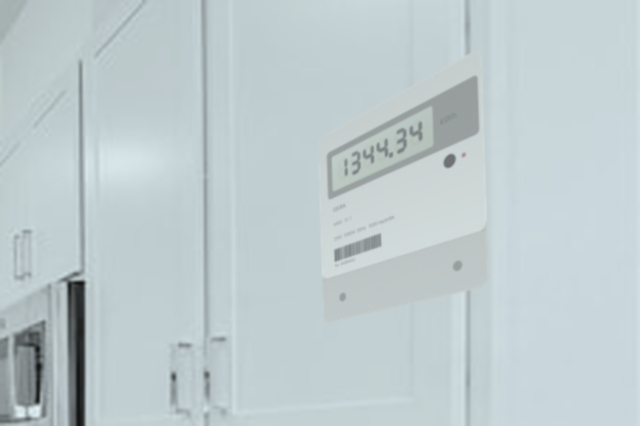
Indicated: {"value": 1344.34, "unit": "kWh"}
